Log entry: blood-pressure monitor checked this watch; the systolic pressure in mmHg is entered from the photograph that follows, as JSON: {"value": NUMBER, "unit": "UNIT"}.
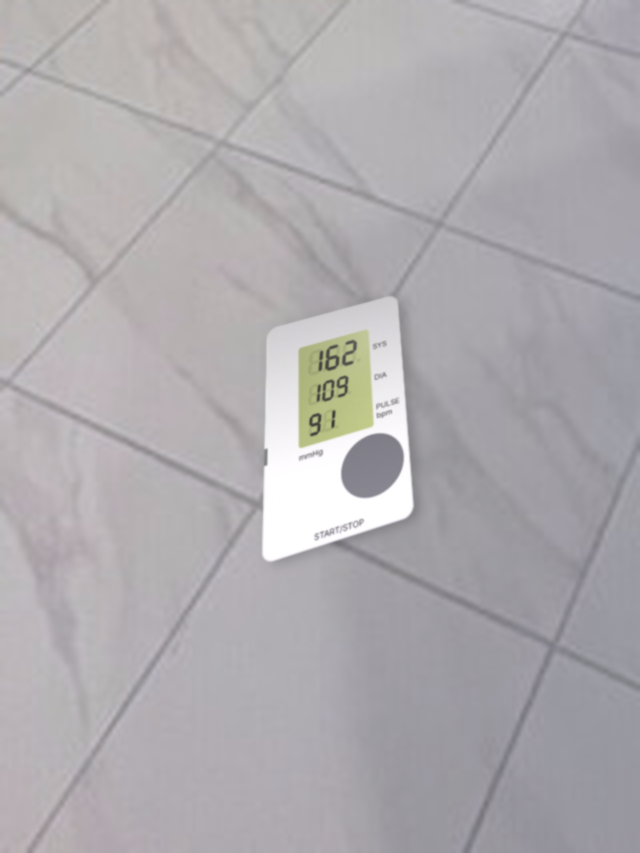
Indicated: {"value": 162, "unit": "mmHg"}
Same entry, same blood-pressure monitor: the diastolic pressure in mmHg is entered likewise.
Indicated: {"value": 109, "unit": "mmHg"}
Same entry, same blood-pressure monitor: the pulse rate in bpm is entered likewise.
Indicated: {"value": 91, "unit": "bpm"}
